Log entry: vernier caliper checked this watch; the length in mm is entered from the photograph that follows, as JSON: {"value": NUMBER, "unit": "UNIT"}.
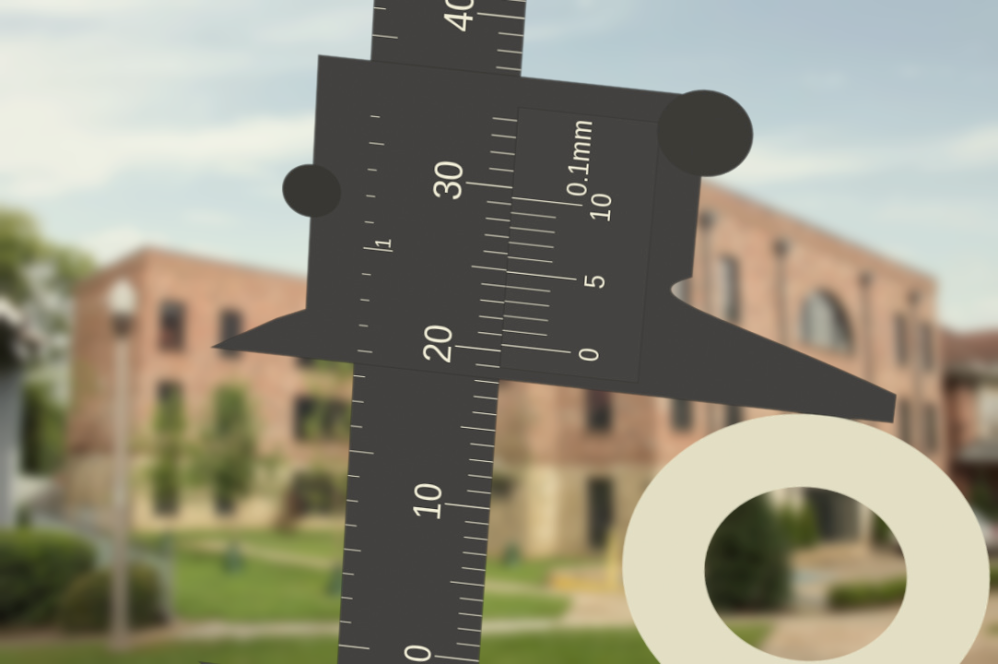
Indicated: {"value": 20.4, "unit": "mm"}
